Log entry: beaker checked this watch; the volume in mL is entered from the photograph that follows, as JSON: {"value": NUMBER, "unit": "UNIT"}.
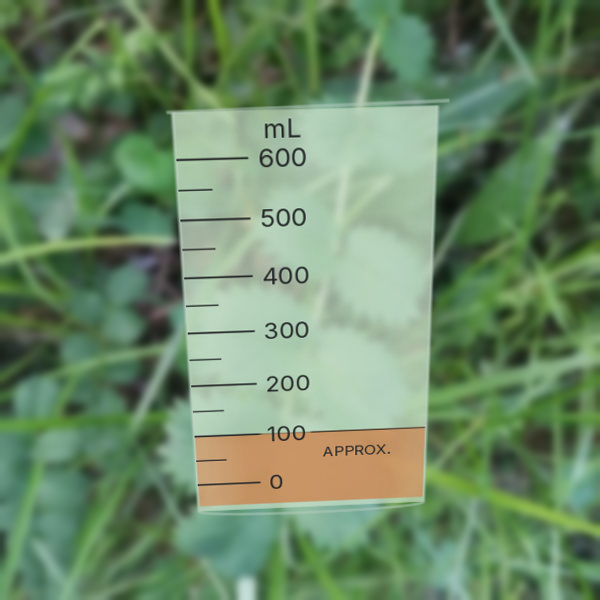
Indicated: {"value": 100, "unit": "mL"}
